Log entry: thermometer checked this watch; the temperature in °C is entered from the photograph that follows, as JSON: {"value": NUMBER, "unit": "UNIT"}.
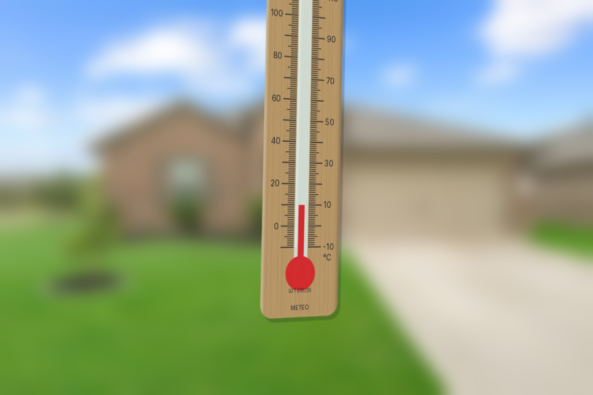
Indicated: {"value": 10, "unit": "°C"}
